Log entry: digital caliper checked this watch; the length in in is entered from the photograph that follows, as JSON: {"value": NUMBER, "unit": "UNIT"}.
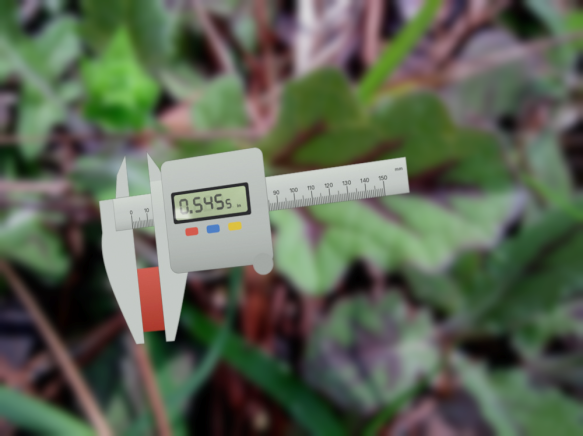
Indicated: {"value": 0.5455, "unit": "in"}
